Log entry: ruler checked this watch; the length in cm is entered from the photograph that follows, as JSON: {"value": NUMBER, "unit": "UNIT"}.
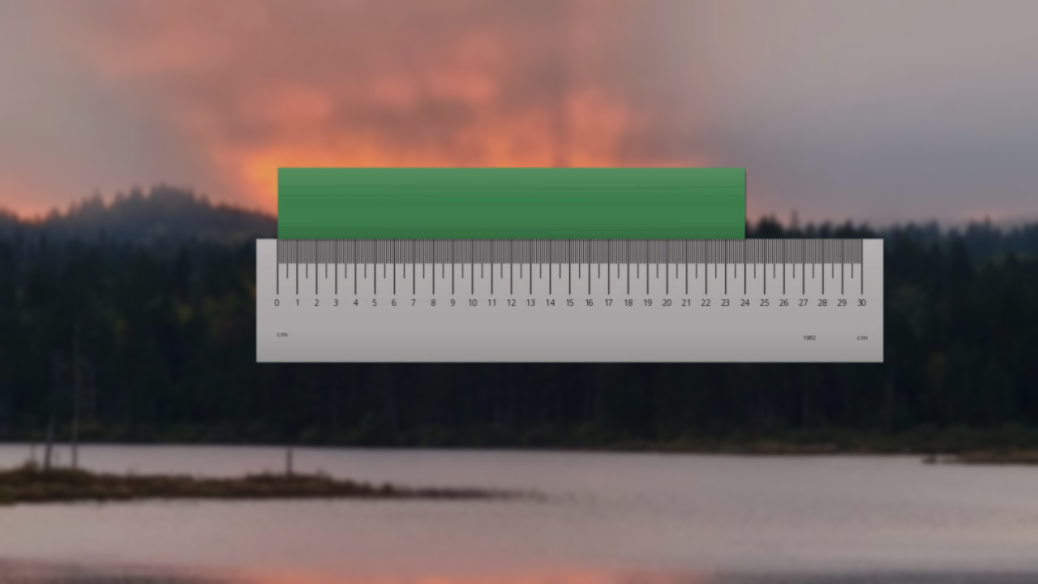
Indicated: {"value": 24, "unit": "cm"}
